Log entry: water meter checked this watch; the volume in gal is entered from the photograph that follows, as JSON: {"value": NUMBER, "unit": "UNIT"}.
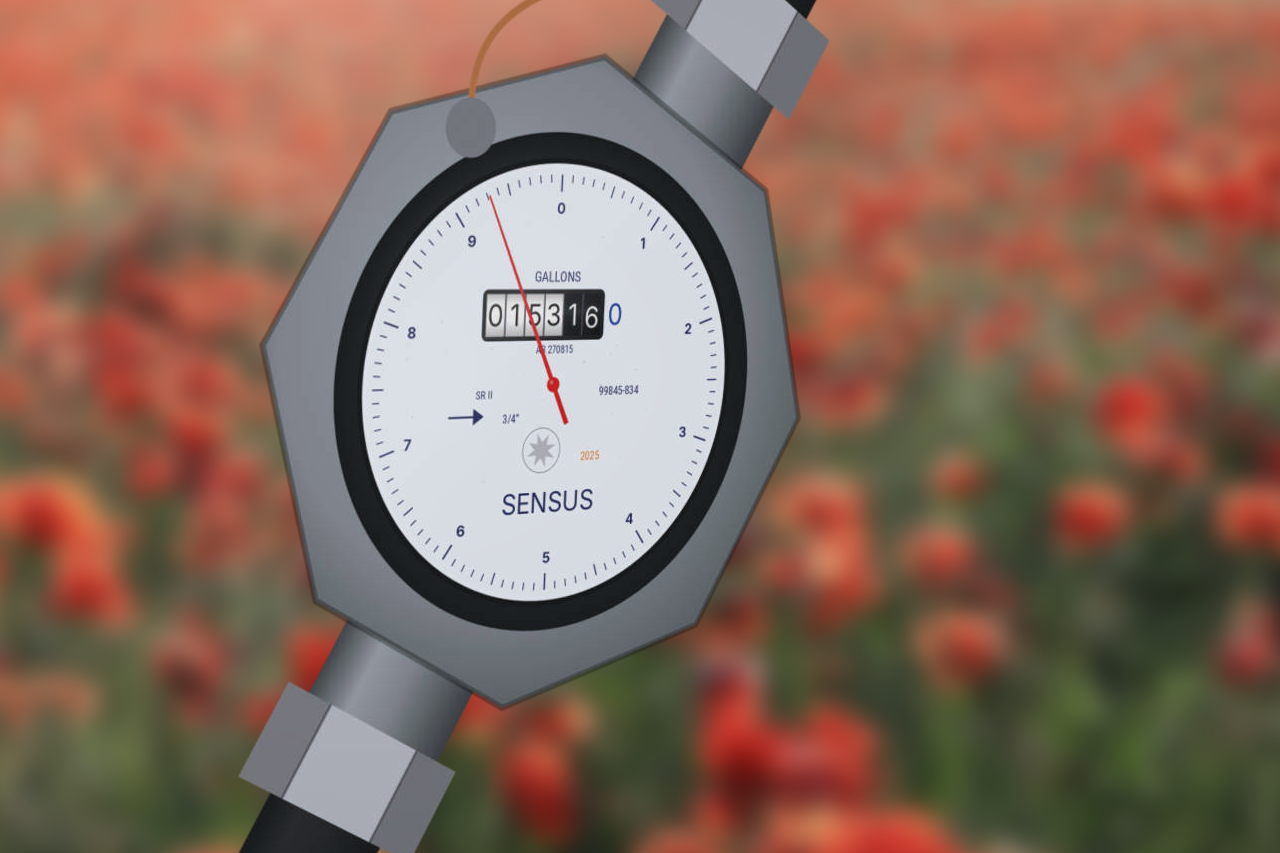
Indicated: {"value": 153159.3, "unit": "gal"}
